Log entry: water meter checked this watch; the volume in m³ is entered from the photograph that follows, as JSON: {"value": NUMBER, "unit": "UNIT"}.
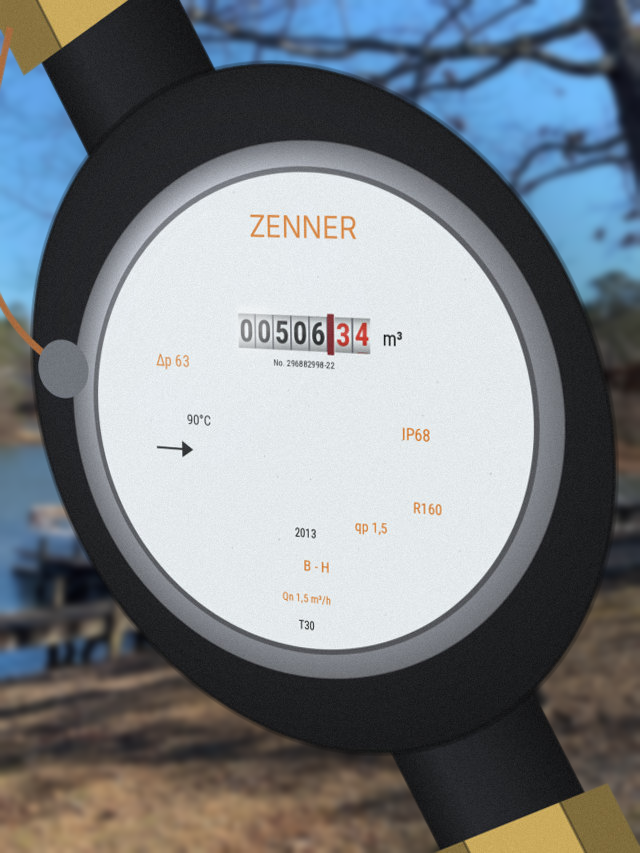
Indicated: {"value": 506.34, "unit": "m³"}
